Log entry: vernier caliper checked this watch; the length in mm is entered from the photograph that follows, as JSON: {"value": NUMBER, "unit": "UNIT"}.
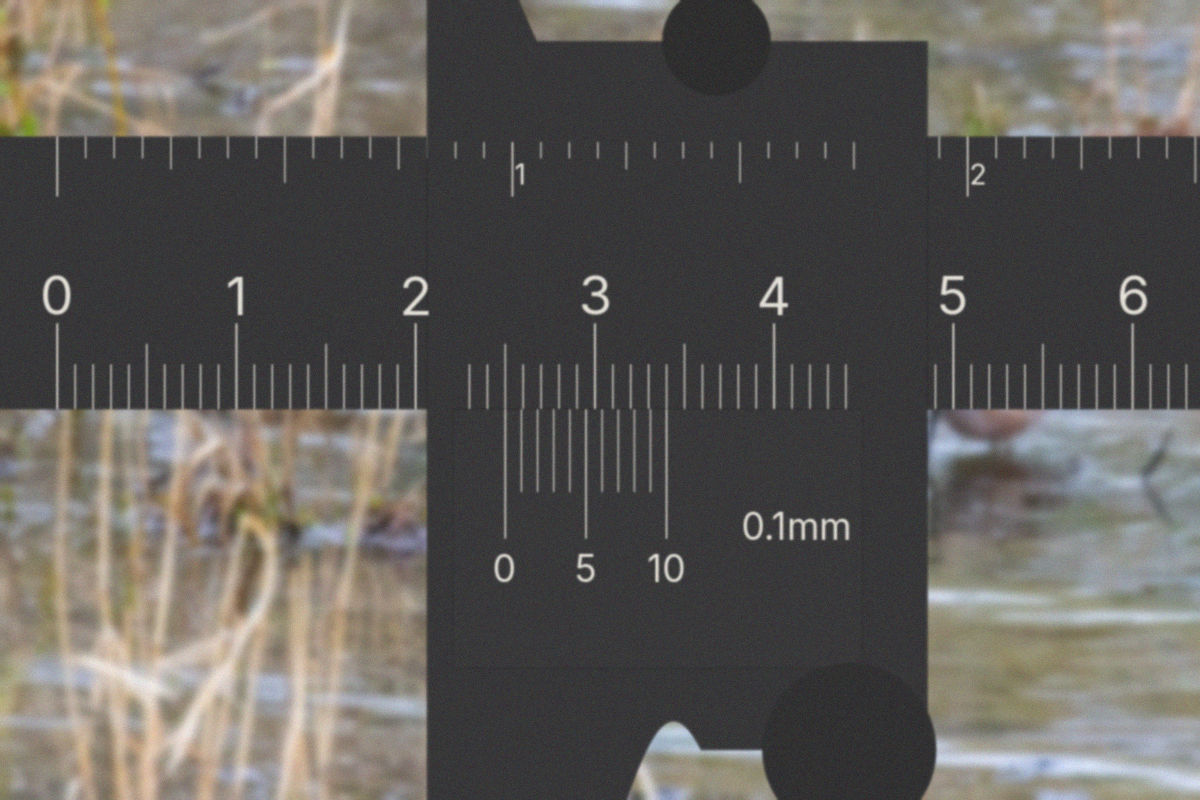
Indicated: {"value": 25.0, "unit": "mm"}
